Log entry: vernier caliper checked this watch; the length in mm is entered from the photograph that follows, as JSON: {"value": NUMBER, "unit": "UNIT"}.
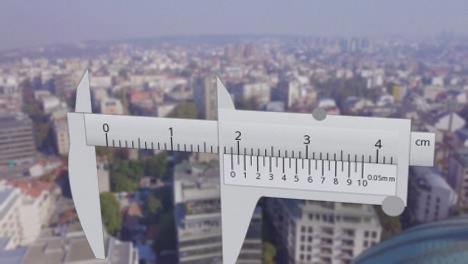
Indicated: {"value": 19.0, "unit": "mm"}
